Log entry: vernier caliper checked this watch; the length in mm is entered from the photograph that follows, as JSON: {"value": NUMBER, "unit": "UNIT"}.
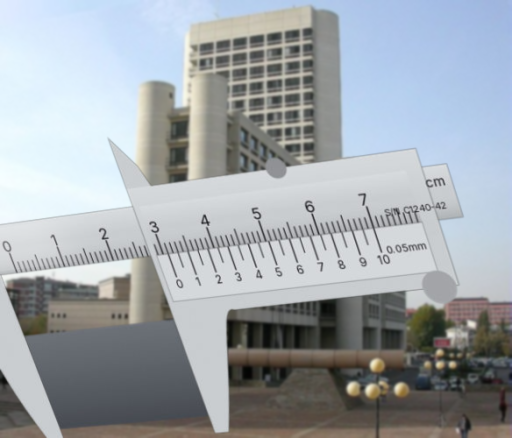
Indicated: {"value": 31.0, "unit": "mm"}
